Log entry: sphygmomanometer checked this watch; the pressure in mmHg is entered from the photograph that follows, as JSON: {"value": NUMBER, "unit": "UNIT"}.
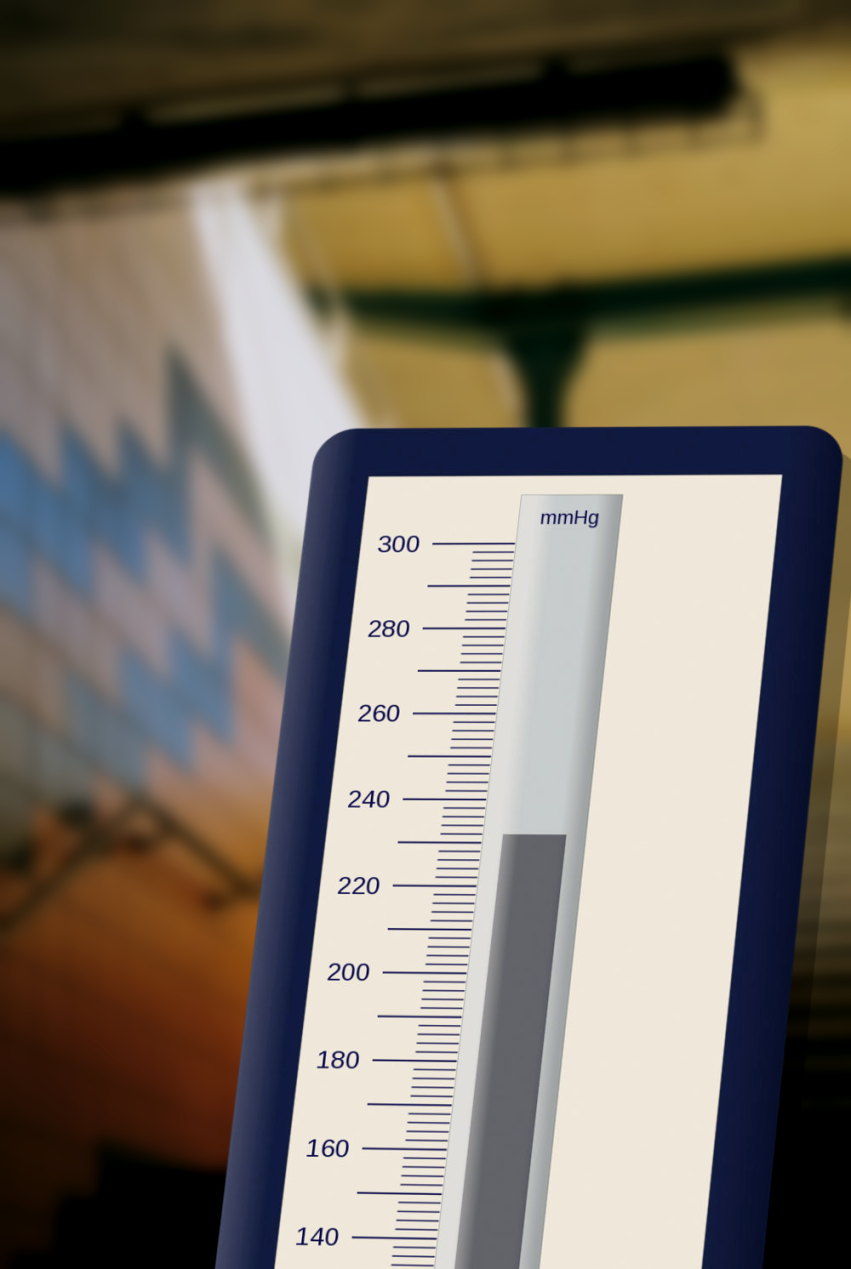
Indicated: {"value": 232, "unit": "mmHg"}
